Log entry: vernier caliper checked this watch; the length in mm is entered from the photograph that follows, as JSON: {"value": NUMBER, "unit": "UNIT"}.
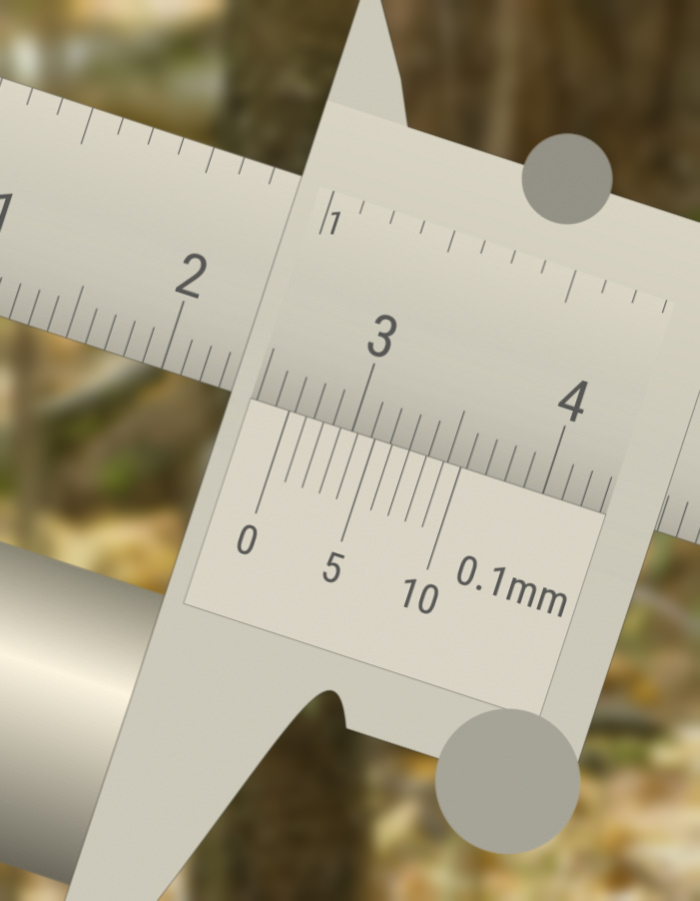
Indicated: {"value": 26.7, "unit": "mm"}
